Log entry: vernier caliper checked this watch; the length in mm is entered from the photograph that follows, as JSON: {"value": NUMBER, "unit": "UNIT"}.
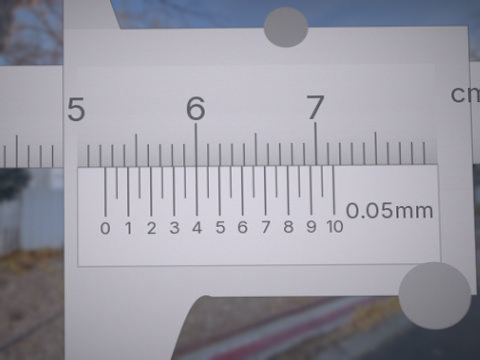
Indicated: {"value": 52.4, "unit": "mm"}
